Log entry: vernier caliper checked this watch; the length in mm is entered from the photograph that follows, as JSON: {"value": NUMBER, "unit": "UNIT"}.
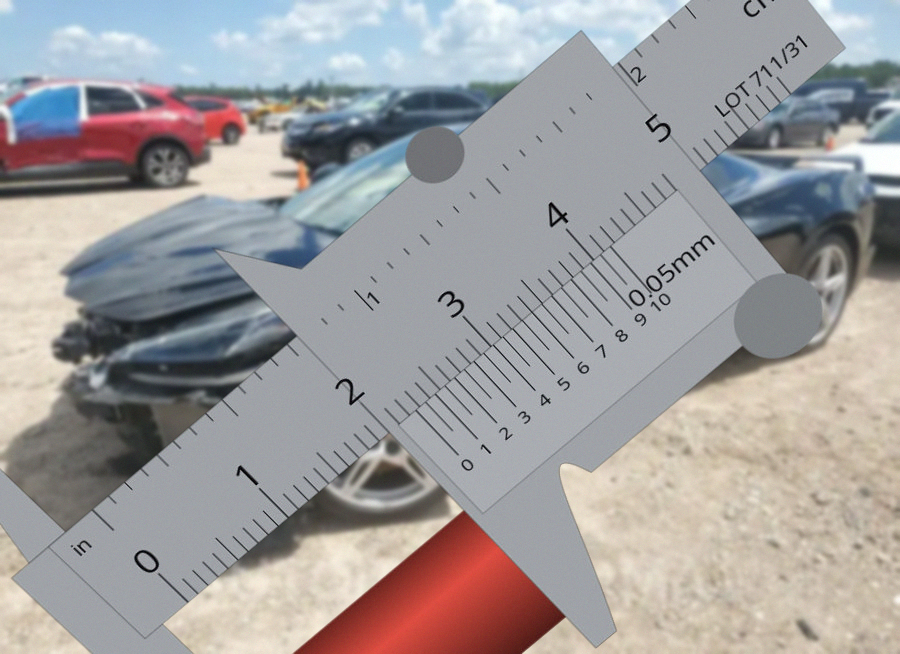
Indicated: {"value": 22.6, "unit": "mm"}
